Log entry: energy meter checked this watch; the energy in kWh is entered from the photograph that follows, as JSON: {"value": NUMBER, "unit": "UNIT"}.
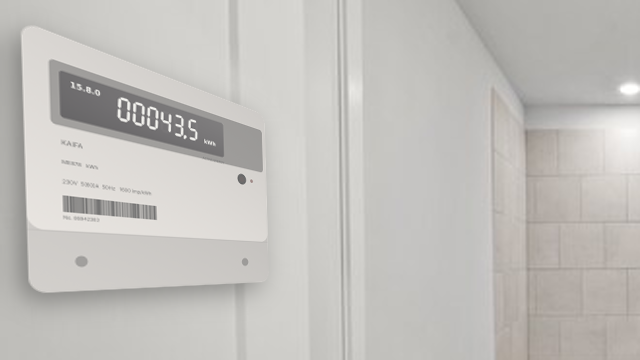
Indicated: {"value": 43.5, "unit": "kWh"}
